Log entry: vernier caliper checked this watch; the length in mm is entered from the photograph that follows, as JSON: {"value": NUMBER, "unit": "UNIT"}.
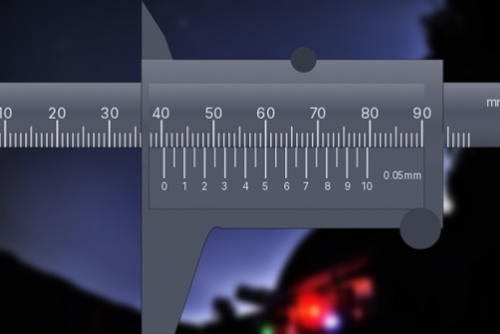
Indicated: {"value": 40.5, "unit": "mm"}
